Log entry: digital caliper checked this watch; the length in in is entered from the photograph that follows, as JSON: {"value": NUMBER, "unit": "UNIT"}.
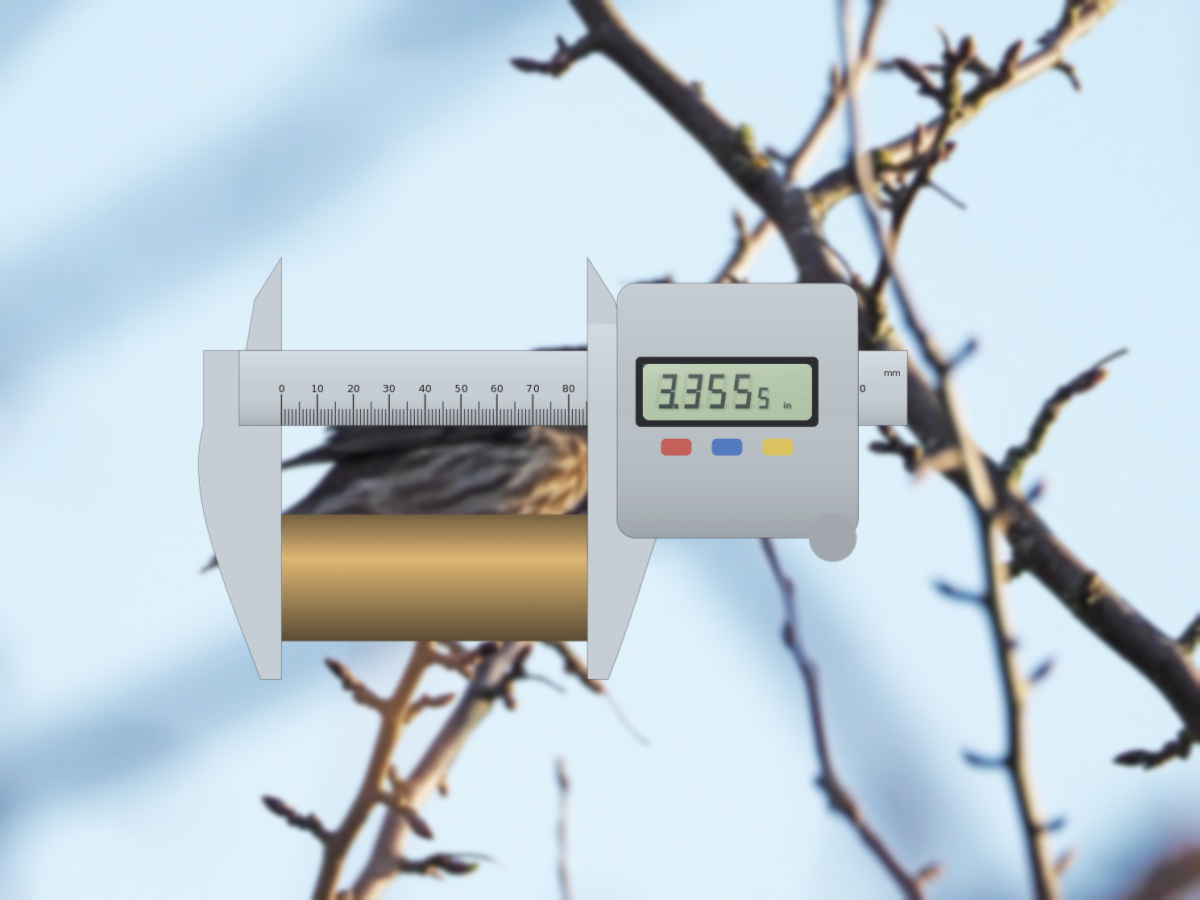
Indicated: {"value": 3.3555, "unit": "in"}
